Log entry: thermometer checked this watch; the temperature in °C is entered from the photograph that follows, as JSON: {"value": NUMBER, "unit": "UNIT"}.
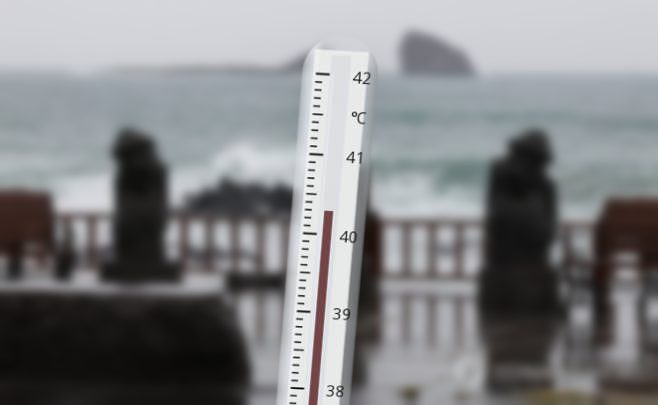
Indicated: {"value": 40.3, "unit": "°C"}
